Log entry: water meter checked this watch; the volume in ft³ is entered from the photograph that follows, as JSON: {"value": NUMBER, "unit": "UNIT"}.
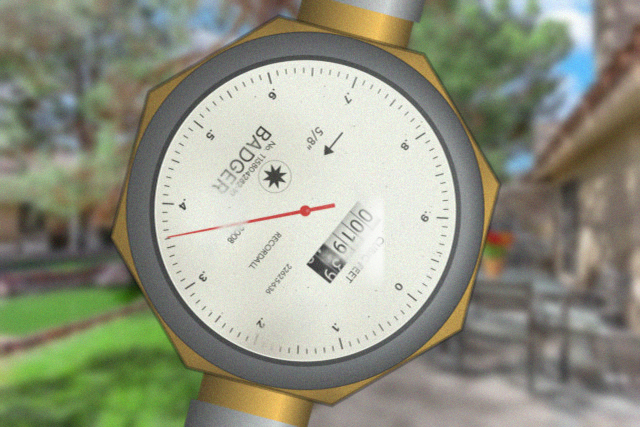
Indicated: {"value": 1939.36, "unit": "ft³"}
